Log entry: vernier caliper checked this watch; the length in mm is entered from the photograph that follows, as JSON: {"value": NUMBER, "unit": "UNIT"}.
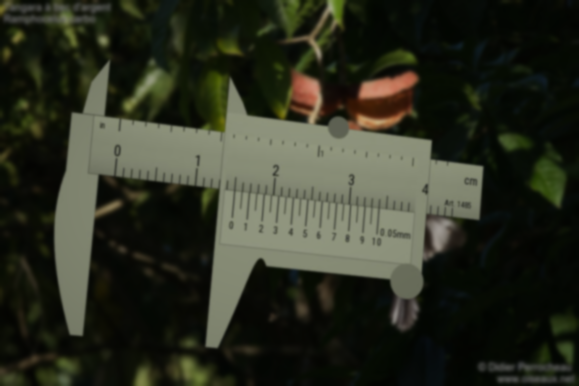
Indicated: {"value": 15.0, "unit": "mm"}
